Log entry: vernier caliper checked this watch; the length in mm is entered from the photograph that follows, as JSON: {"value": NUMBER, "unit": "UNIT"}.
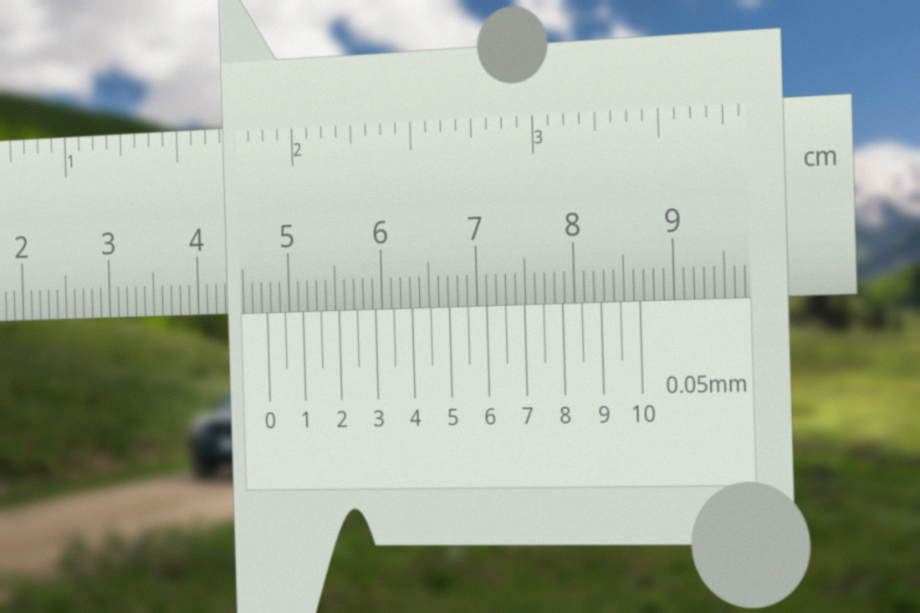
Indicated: {"value": 47.6, "unit": "mm"}
